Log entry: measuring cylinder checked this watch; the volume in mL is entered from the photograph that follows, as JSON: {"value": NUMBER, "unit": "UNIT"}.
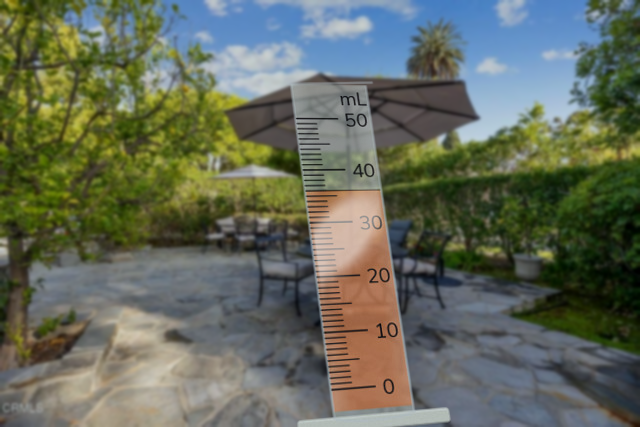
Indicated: {"value": 36, "unit": "mL"}
